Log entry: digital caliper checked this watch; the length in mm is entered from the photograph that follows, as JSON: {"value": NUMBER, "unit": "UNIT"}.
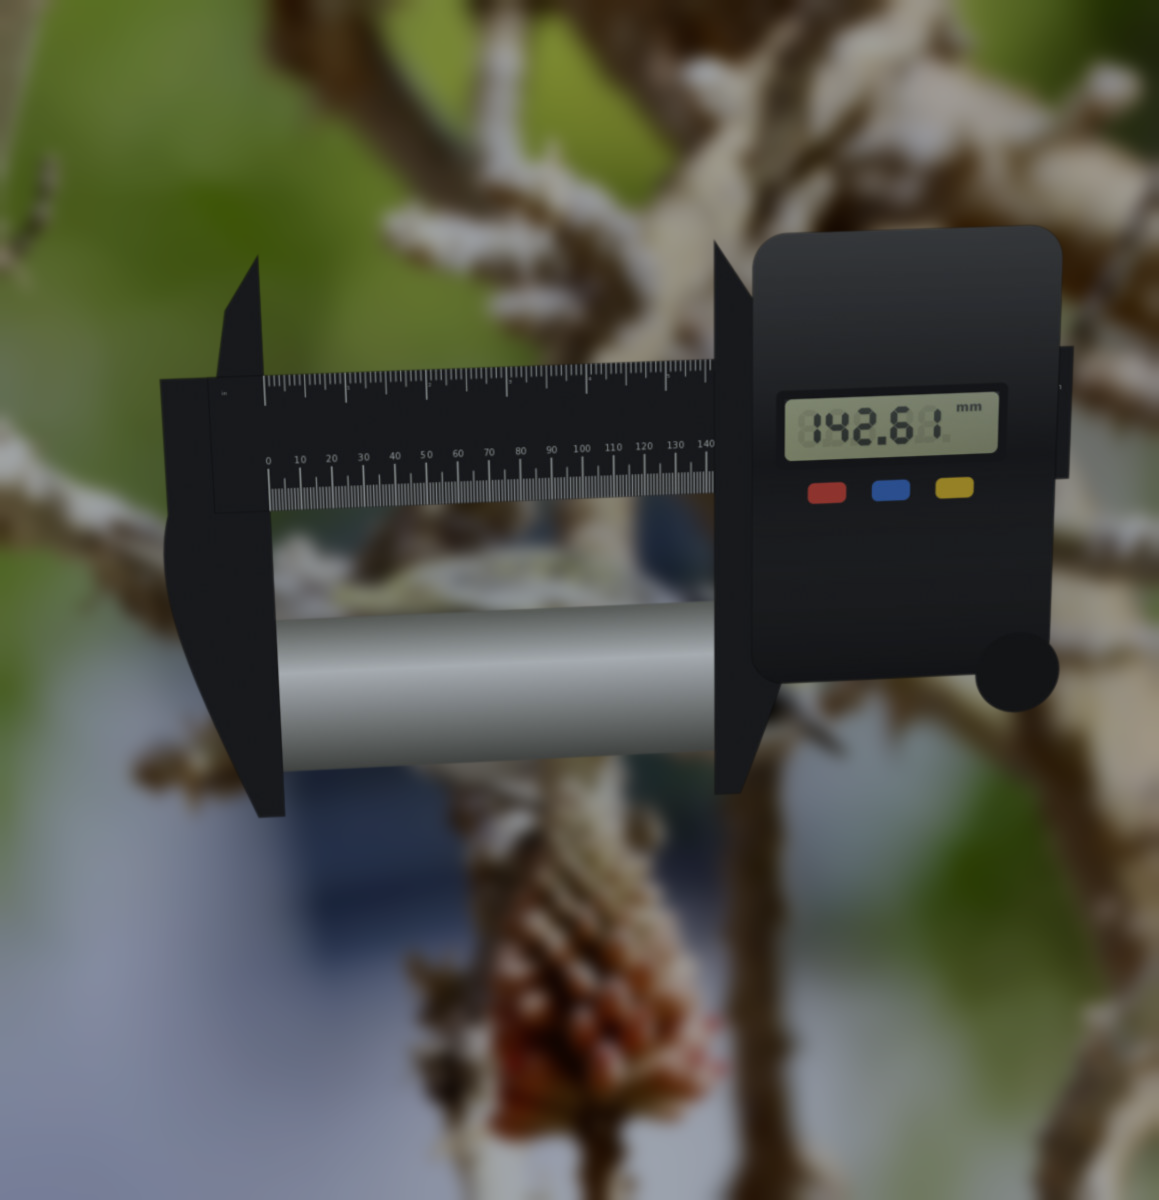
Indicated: {"value": 142.61, "unit": "mm"}
